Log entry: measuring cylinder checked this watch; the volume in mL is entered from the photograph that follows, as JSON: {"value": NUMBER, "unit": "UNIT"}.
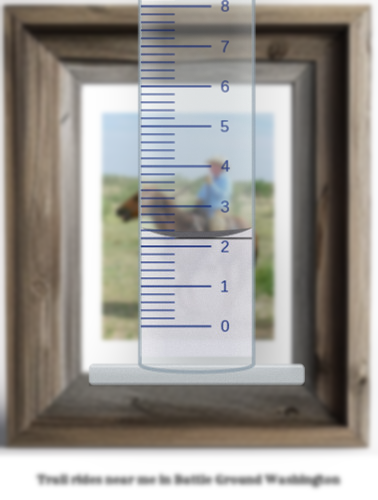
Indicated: {"value": 2.2, "unit": "mL"}
